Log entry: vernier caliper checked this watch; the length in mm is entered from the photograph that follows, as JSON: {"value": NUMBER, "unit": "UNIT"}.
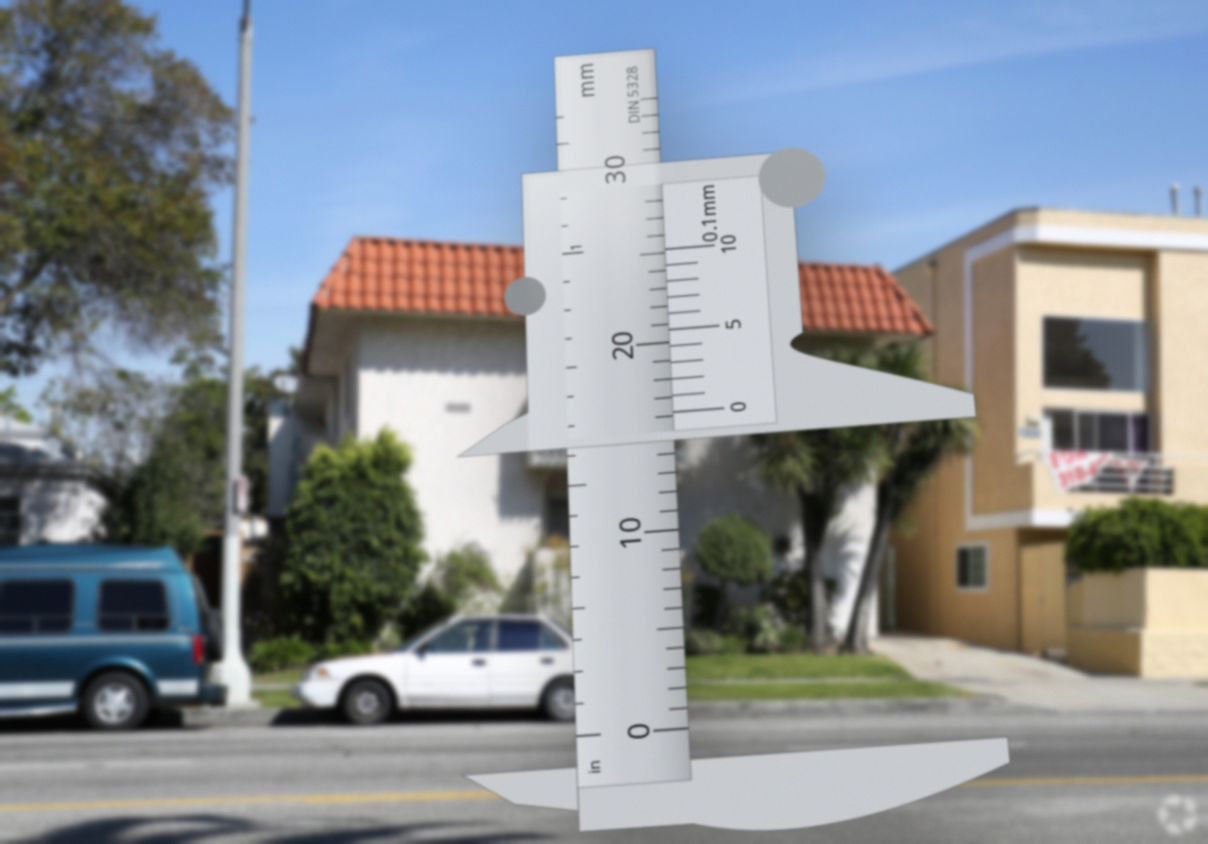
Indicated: {"value": 16.2, "unit": "mm"}
